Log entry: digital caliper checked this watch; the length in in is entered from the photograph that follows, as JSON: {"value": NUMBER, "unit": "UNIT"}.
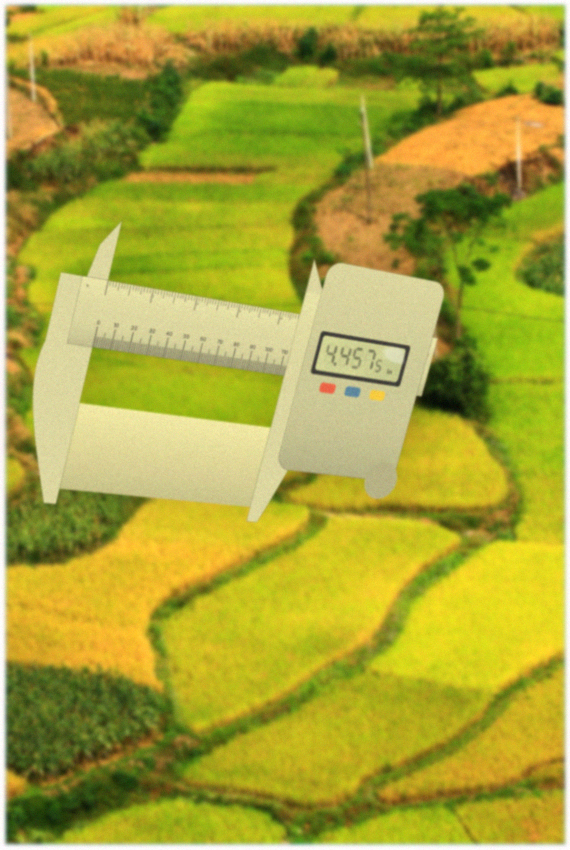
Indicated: {"value": 4.4575, "unit": "in"}
